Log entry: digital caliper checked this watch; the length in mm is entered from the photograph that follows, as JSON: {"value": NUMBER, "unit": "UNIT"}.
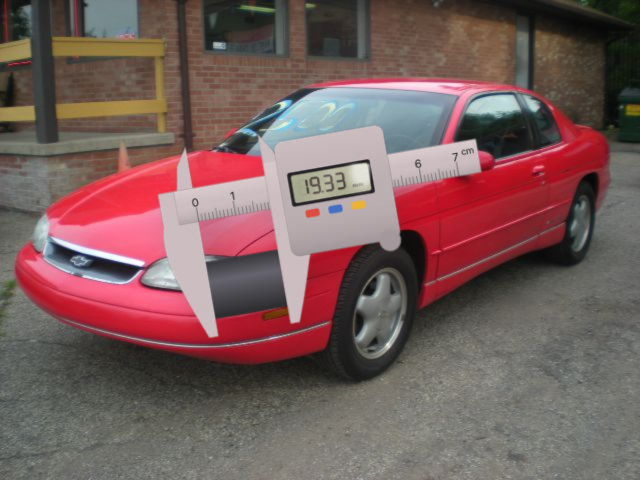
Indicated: {"value": 19.33, "unit": "mm"}
